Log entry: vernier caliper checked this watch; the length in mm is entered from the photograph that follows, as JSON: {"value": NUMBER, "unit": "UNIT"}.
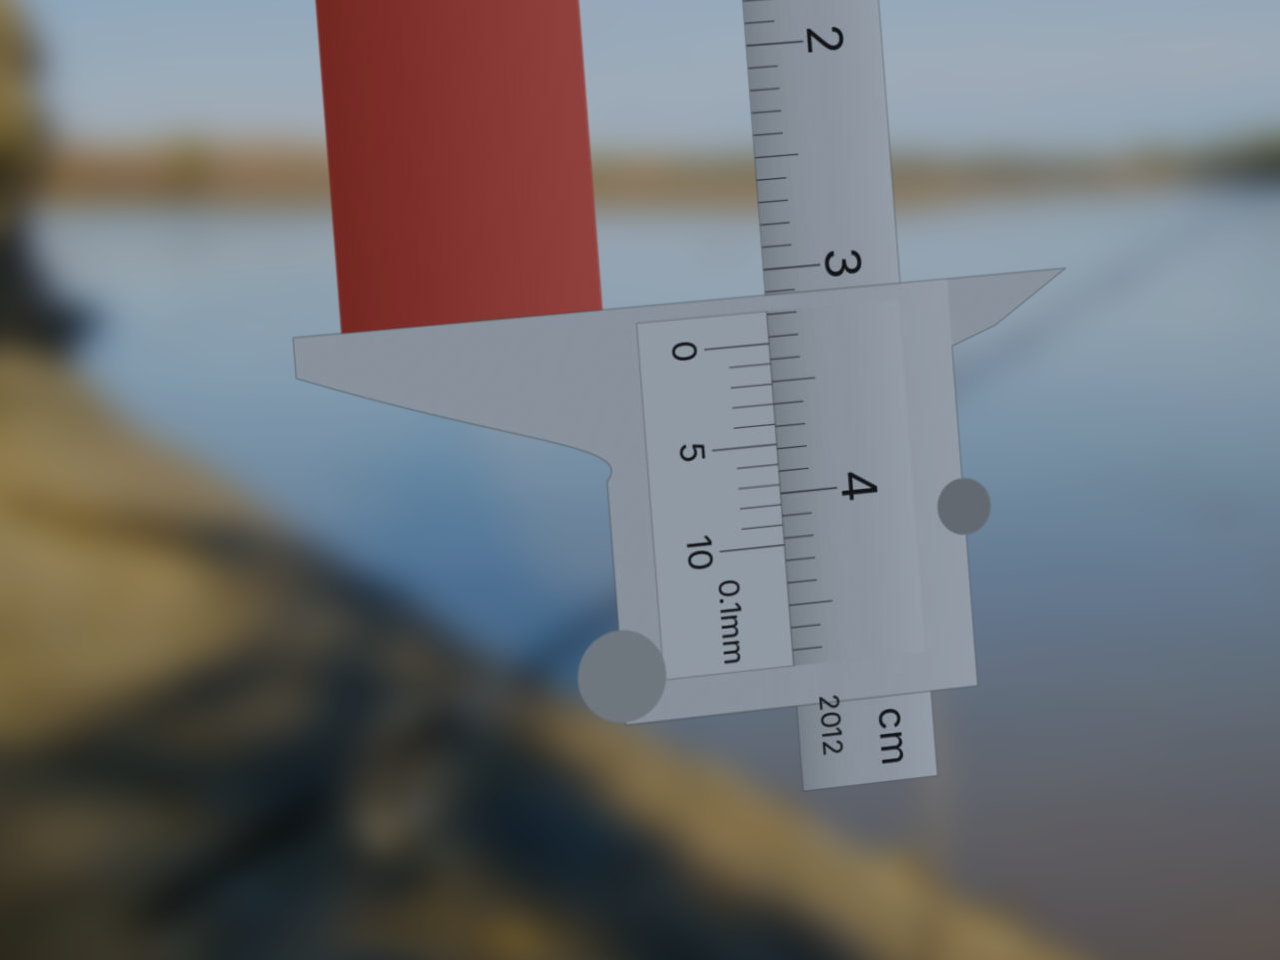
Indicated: {"value": 33.3, "unit": "mm"}
